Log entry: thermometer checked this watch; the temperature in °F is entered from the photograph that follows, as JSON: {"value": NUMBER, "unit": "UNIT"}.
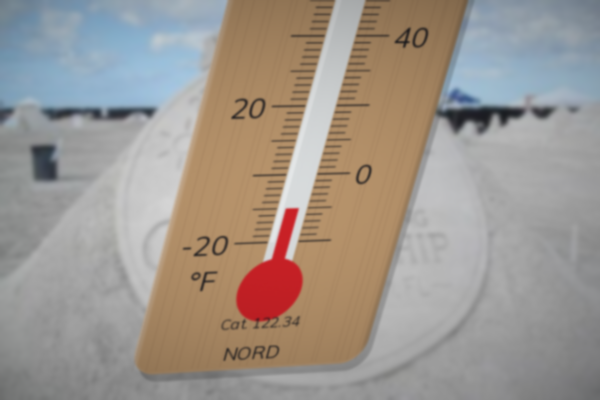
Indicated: {"value": -10, "unit": "°F"}
